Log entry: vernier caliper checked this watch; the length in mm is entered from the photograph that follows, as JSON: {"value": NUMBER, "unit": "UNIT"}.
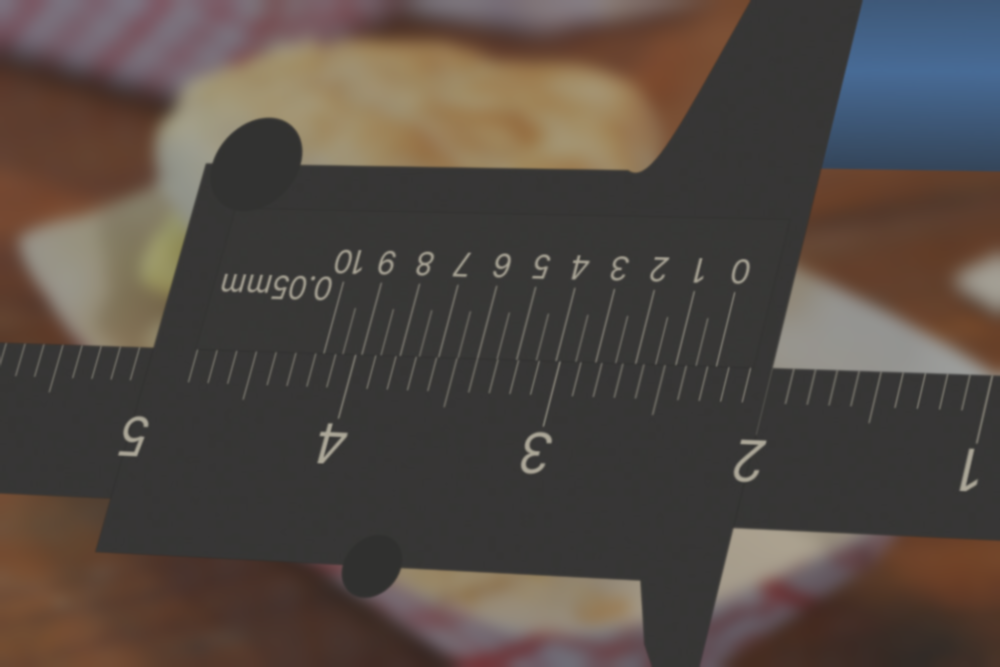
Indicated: {"value": 22.6, "unit": "mm"}
